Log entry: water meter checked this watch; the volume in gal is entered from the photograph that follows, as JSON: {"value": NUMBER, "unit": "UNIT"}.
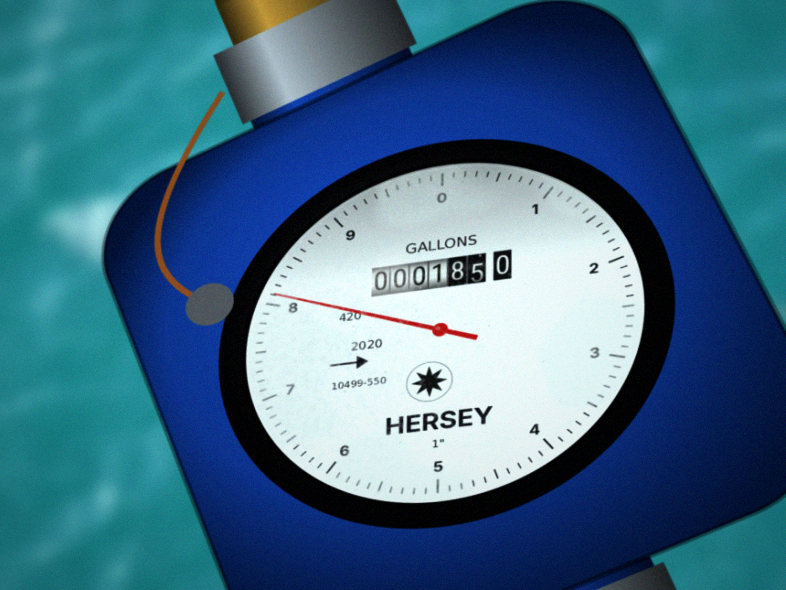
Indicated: {"value": 1848.1, "unit": "gal"}
